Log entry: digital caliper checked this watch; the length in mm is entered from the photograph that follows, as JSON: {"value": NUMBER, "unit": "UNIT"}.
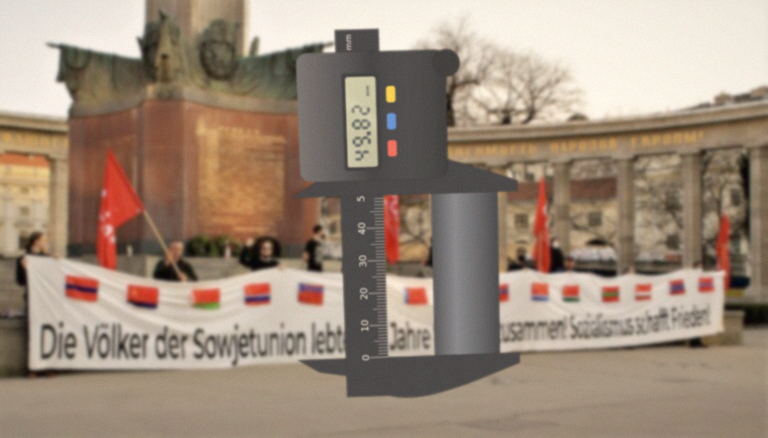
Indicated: {"value": 49.82, "unit": "mm"}
